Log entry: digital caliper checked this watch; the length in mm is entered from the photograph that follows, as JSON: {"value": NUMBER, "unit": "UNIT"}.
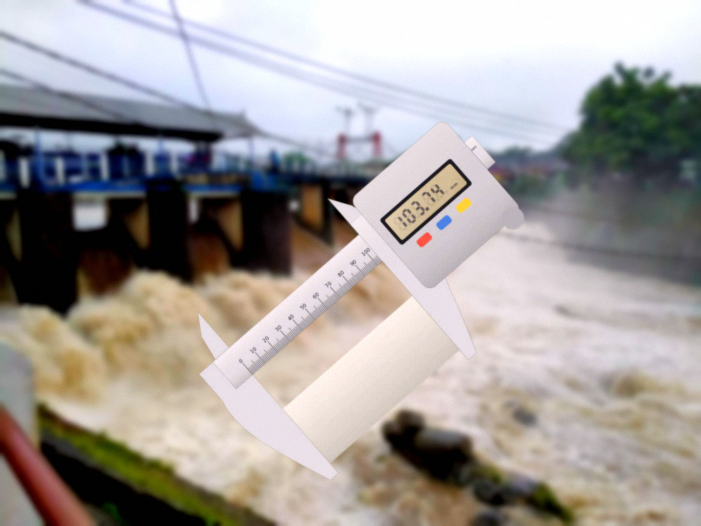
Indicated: {"value": 103.74, "unit": "mm"}
